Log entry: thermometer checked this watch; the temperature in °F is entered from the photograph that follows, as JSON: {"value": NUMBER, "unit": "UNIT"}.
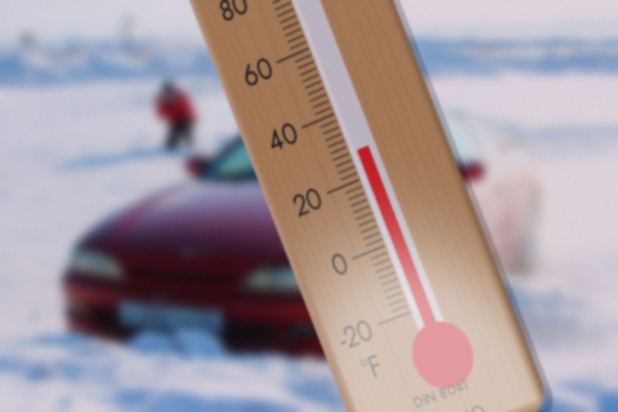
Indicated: {"value": 28, "unit": "°F"}
